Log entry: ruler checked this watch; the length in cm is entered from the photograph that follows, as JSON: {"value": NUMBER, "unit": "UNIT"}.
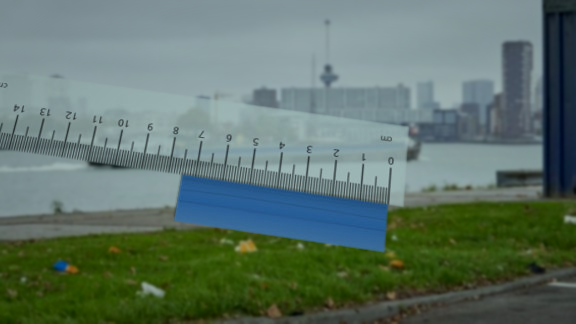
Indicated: {"value": 7.5, "unit": "cm"}
